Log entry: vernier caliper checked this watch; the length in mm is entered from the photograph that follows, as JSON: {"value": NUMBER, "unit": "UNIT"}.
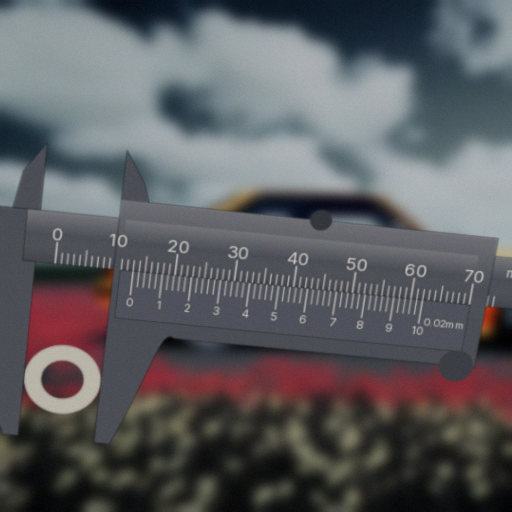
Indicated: {"value": 13.0, "unit": "mm"}
